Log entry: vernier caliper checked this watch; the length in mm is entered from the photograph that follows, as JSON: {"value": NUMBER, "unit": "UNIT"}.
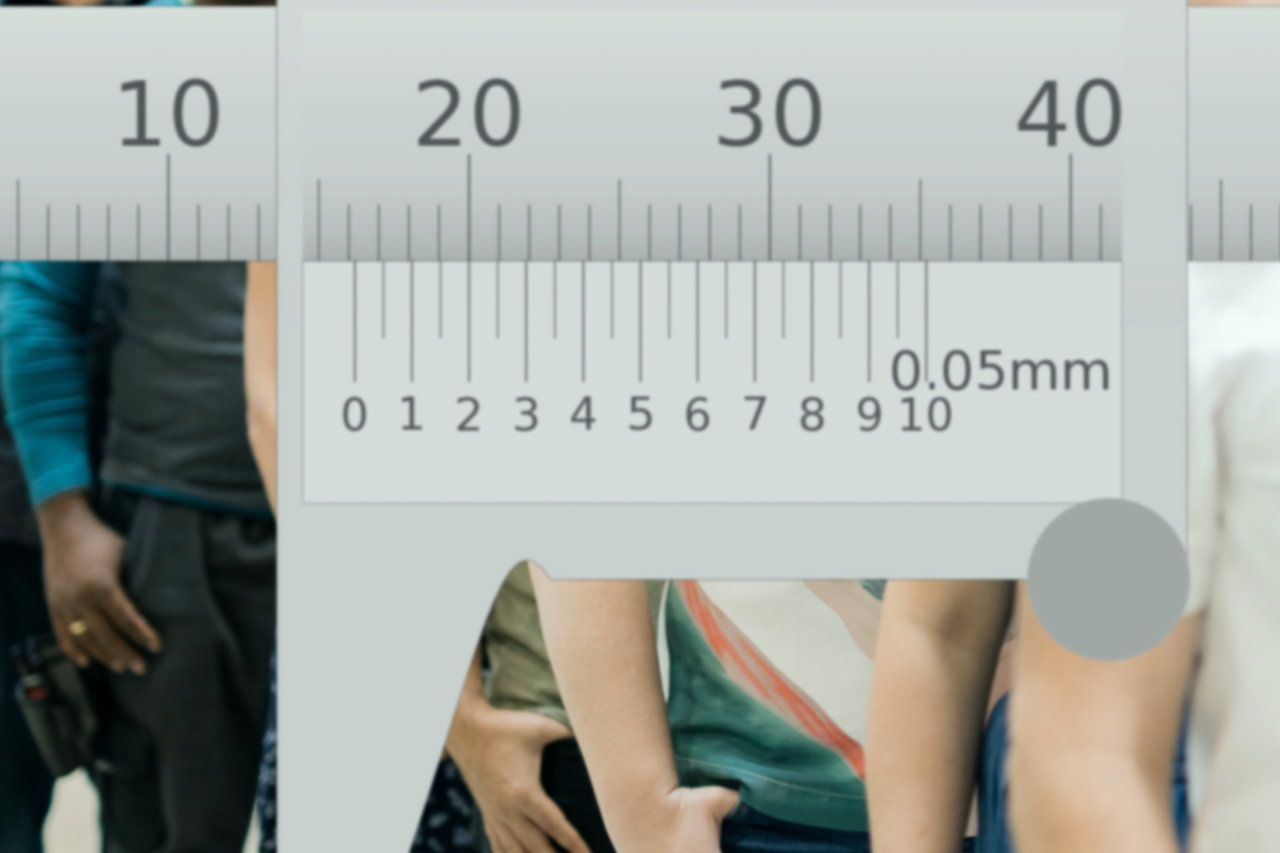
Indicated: {"value": 16.2, "unit": "mm"}
